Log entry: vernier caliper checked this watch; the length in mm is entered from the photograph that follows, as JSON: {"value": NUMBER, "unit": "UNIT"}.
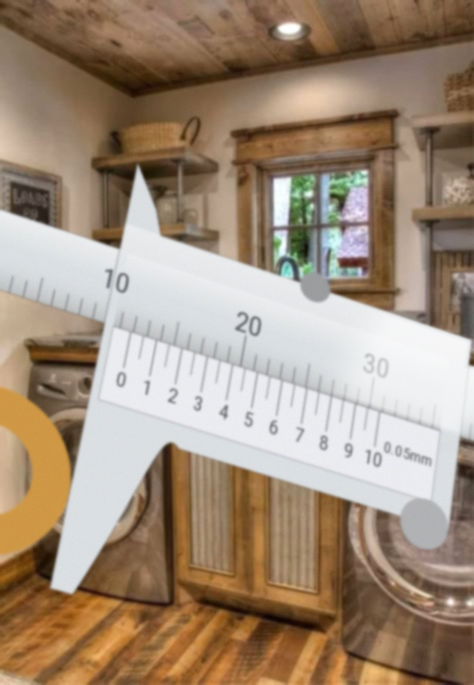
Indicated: {"value": 11.8, "unit": "mm"}
